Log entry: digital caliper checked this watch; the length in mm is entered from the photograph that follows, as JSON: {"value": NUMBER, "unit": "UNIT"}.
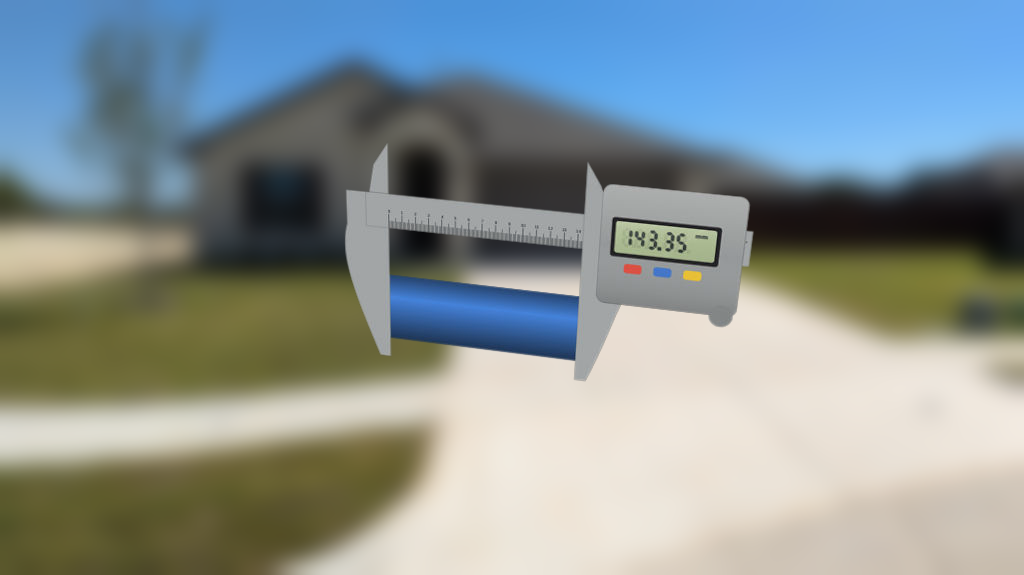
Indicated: {"value": 143.35, "unit": "mm"}
